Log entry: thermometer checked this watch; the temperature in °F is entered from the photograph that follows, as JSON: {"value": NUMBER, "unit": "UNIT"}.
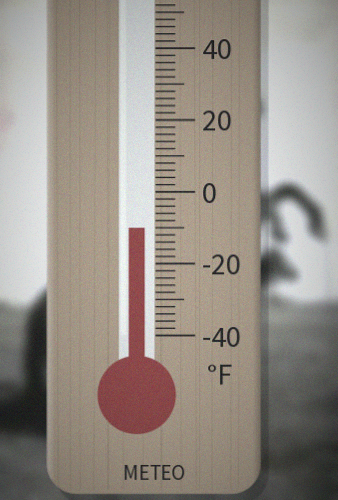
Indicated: {"value": -10, "unit": "°F"}
